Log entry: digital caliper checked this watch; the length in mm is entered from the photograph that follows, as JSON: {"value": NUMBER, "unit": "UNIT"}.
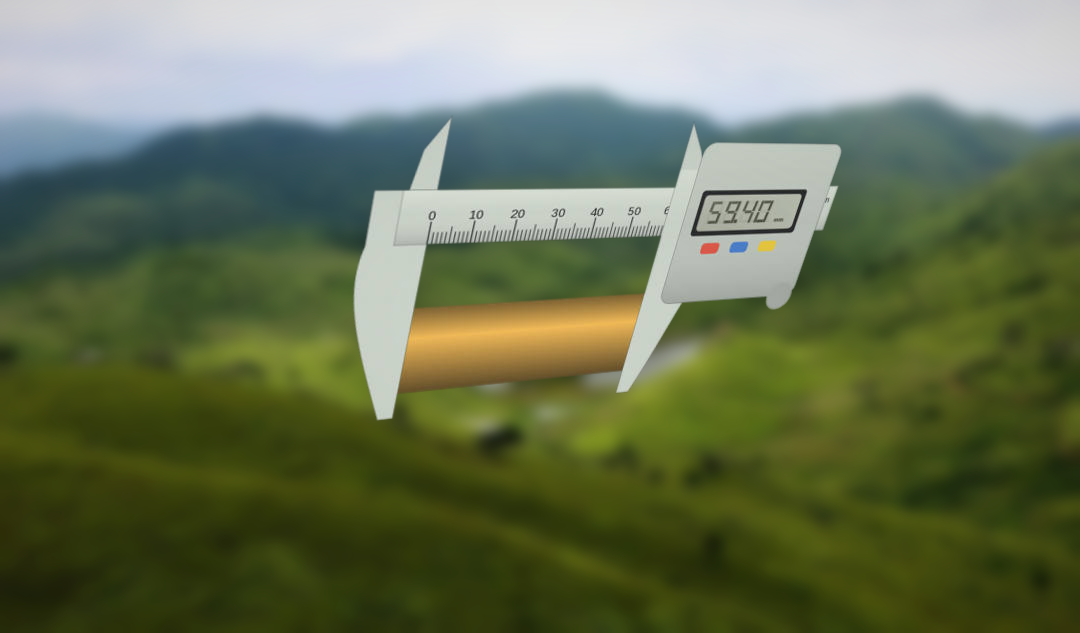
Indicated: {"value": 59.40, "unit": "mm"}
